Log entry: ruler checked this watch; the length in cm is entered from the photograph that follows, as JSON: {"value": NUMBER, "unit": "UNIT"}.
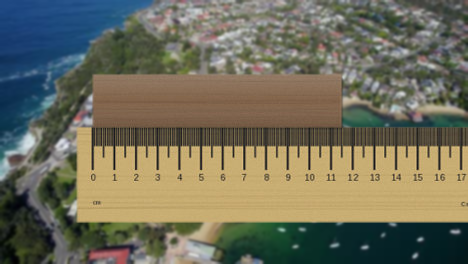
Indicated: {"value": 11.5, "unit": "cm"}
